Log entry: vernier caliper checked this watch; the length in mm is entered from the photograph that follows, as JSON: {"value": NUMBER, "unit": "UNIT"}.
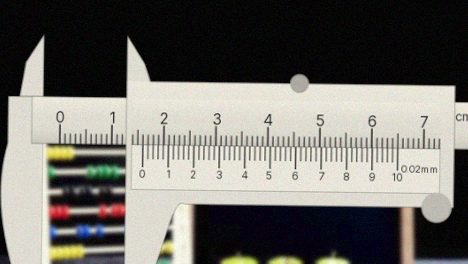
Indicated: {"value": 16.0, "unit": "mm"}
